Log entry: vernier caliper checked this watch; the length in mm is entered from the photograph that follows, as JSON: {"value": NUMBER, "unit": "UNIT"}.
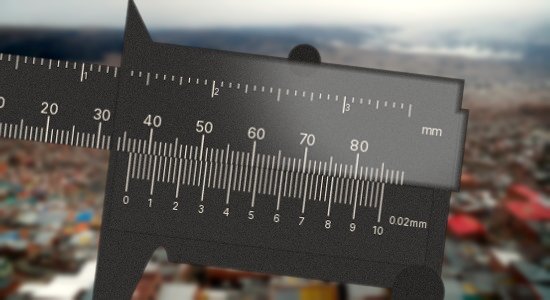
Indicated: {"value": 36.5, "unit": "mm"}
